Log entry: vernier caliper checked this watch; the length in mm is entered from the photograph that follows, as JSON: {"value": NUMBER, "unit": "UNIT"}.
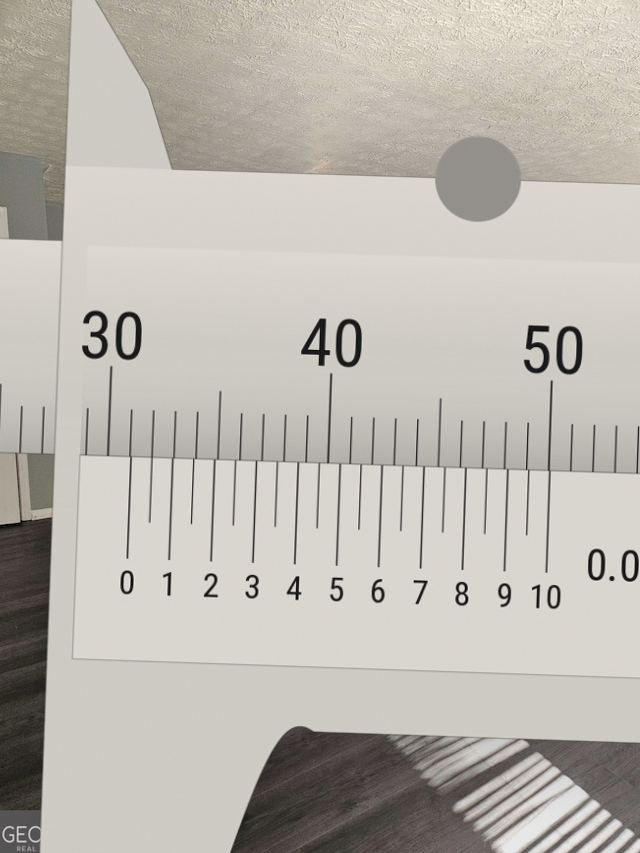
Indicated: {"value": 31.05, "unit": "mm"}
